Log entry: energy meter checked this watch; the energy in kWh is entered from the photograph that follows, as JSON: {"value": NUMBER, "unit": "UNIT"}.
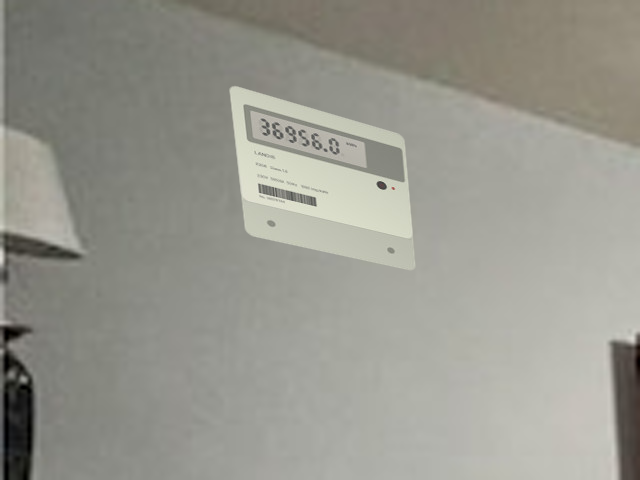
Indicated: {"value": 36956.0, "unit": "kWh"}
